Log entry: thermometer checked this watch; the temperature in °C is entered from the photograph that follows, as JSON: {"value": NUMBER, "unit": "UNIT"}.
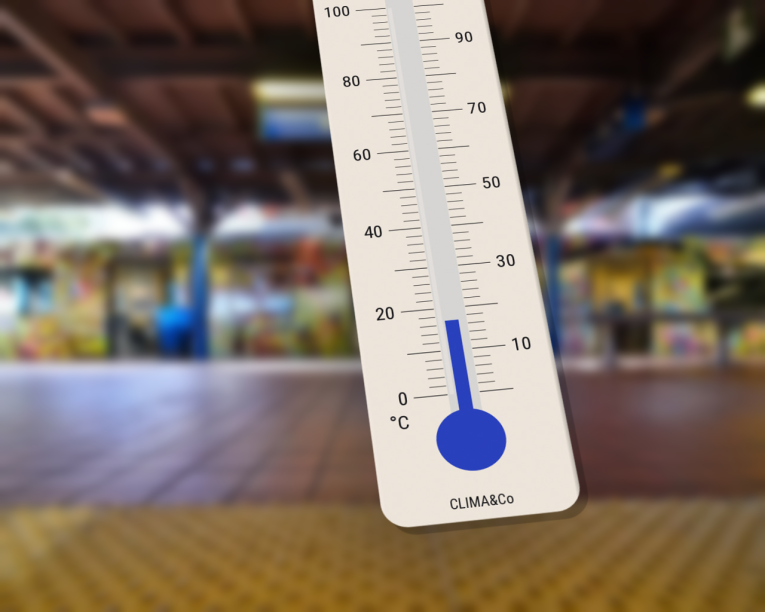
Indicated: {"value": 17, "unit": "°C"}
